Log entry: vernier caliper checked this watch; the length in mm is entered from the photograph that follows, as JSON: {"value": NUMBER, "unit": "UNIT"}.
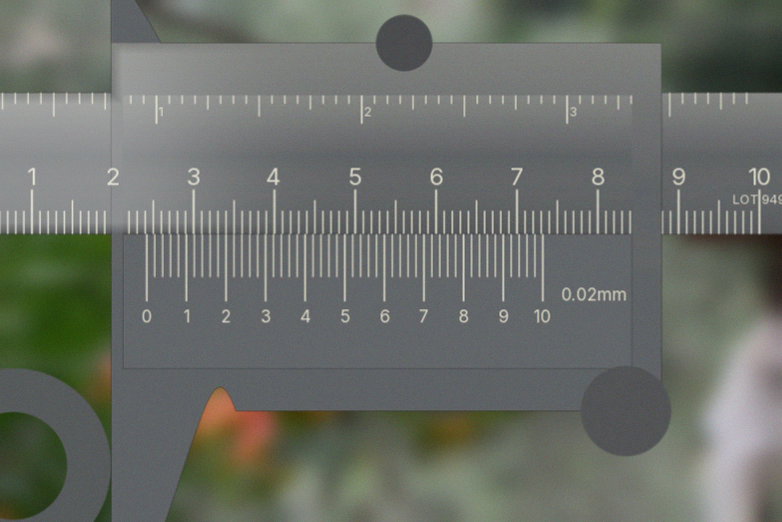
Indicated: {"value": 24.2, "unit": "mm"}
